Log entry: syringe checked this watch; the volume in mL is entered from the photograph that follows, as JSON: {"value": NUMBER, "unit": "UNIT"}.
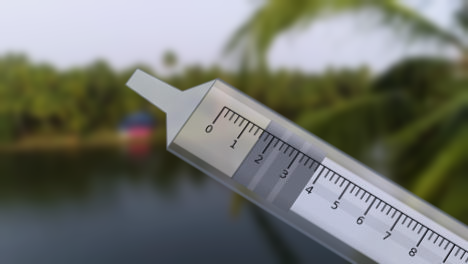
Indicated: {"value": 1.6, "unit": "mL"}
